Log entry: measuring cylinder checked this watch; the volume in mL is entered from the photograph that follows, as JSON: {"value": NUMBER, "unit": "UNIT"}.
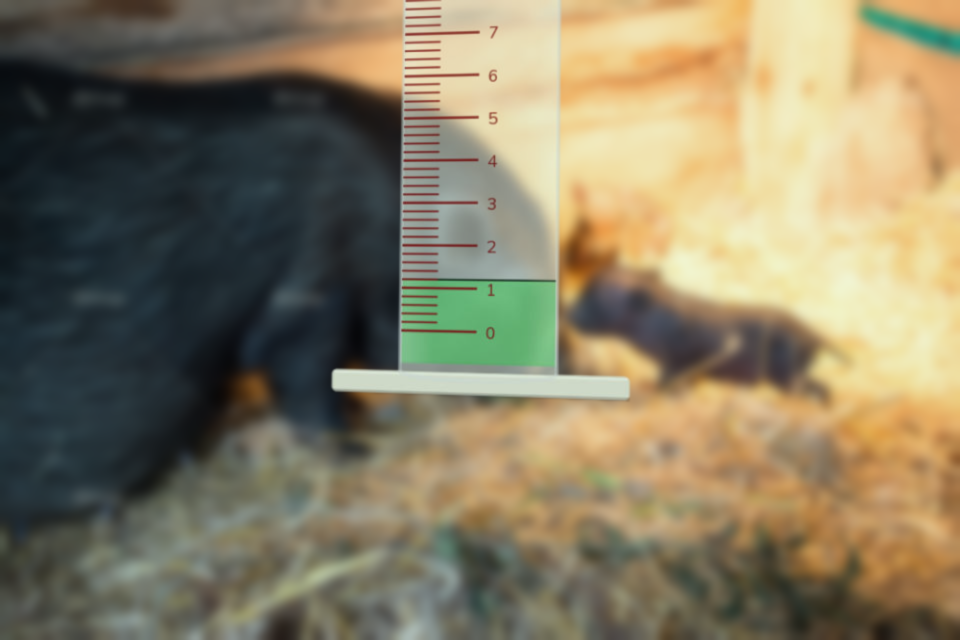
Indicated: {"value": 1.2, "unit": "mL"}
